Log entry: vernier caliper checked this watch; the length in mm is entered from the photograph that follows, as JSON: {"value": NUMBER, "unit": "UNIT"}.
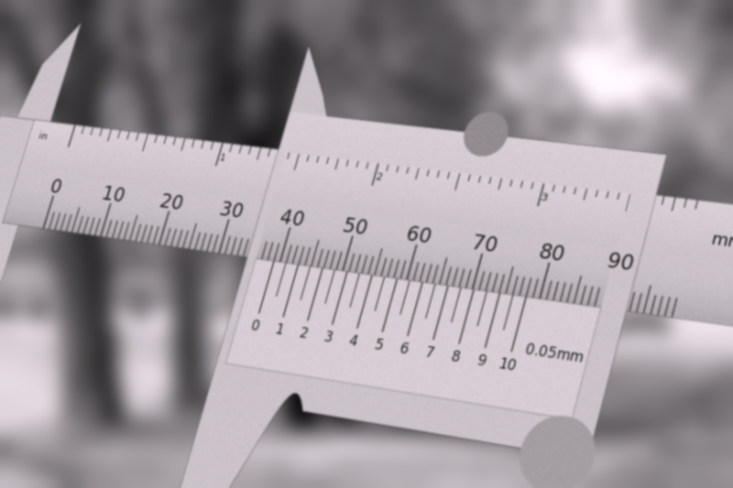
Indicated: {"value": 39.0, "unit": "mm"}
